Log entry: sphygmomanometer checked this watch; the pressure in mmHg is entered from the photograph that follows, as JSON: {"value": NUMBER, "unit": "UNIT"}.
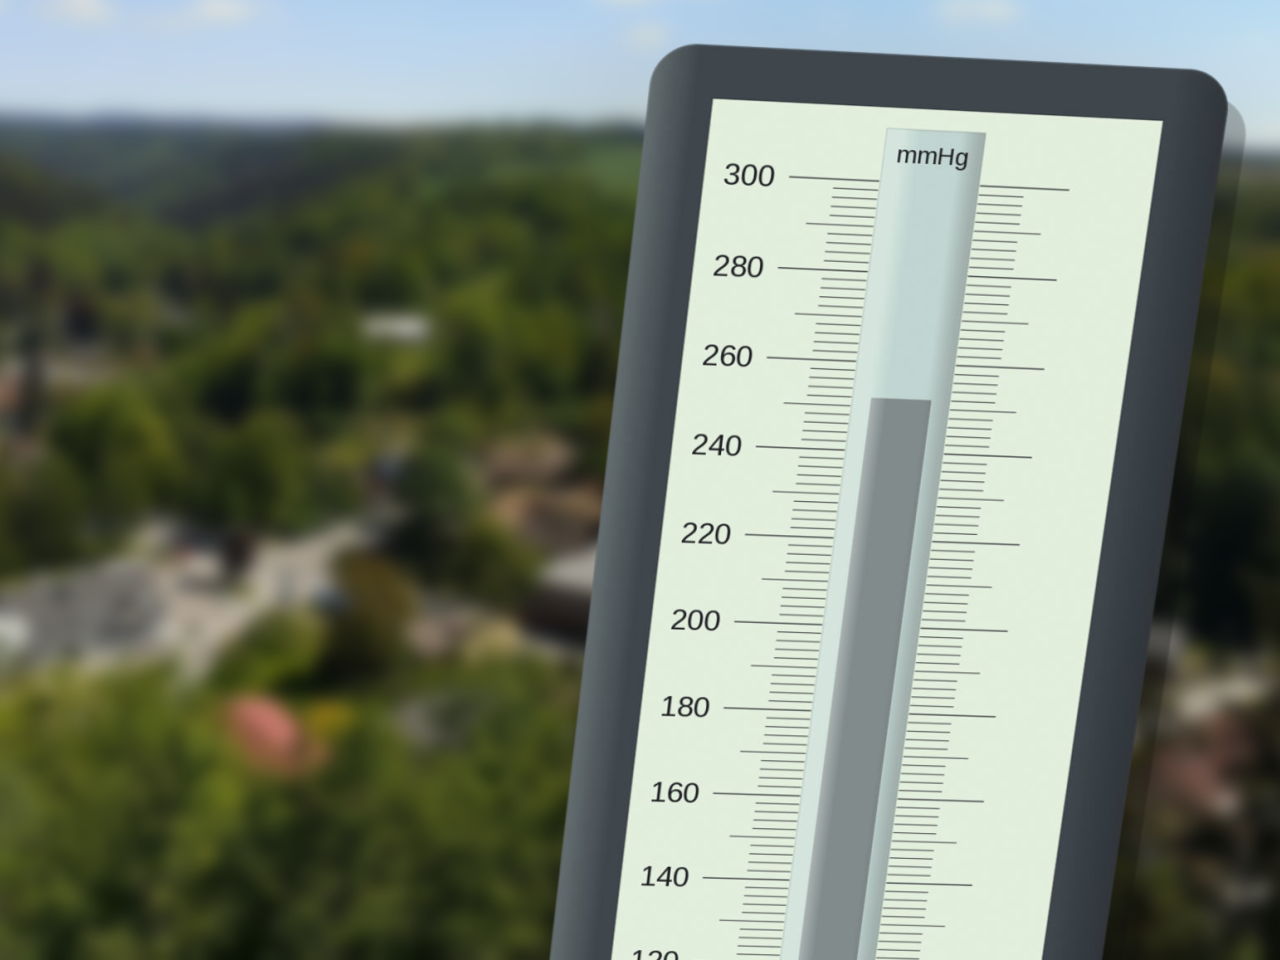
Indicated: {"value": 252, "unit": "mmHg"}
